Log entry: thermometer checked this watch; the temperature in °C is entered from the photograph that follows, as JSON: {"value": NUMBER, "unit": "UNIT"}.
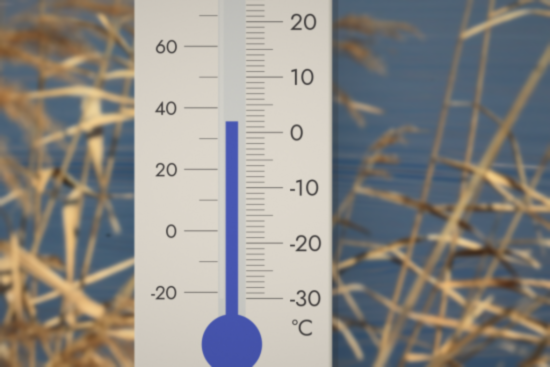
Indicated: {"value": 2, "unit": "°C"}
